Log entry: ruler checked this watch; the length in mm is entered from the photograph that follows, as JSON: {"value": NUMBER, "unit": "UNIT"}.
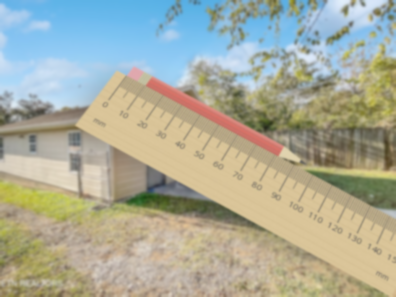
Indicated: {"value": 95, "unit": "mm"}
